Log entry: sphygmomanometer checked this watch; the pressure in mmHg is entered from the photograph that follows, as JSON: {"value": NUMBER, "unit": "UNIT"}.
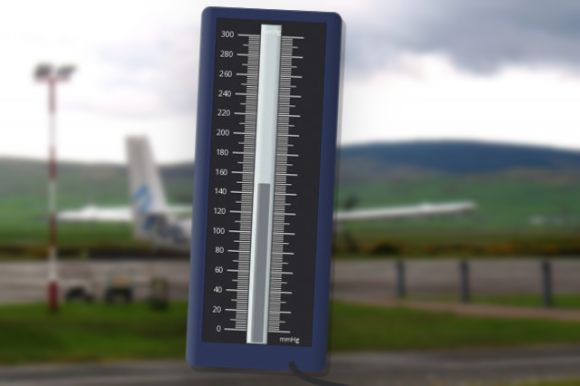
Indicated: {"value": 150, "unit": "mmHg"}
